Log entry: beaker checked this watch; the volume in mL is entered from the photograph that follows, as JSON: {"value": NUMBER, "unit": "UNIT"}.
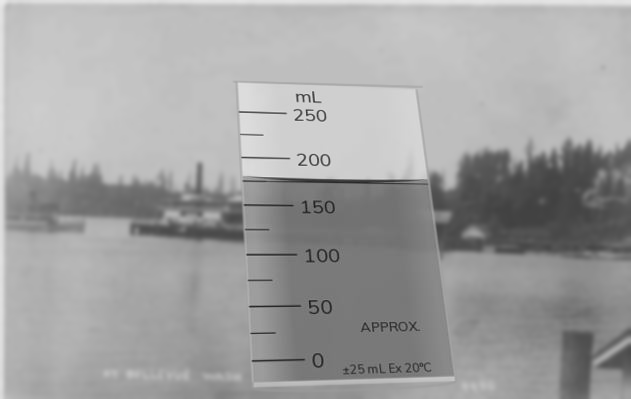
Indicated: {"value": 175, "unit": "mL"}
